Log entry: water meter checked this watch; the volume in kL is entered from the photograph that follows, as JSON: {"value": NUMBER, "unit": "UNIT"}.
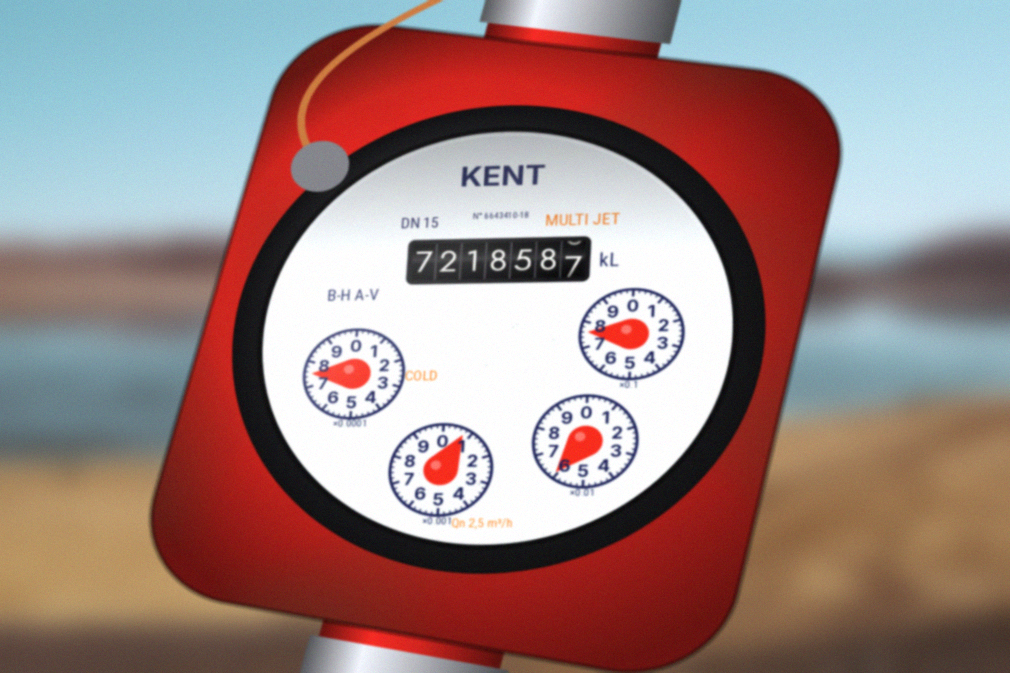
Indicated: {"value": 7218586.7607, "unit": "kL"}
